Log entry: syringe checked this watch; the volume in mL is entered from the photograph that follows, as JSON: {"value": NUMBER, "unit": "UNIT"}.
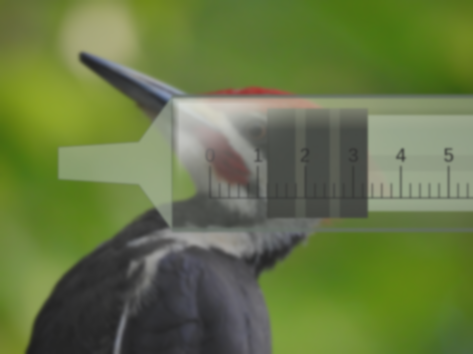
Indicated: {"value": 1.2, "unit": "mL"}
